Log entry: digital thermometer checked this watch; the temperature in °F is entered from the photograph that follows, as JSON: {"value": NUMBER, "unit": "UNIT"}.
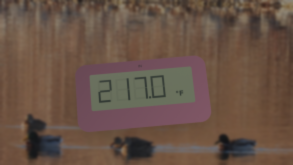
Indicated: {"value": 217.0, "unit": "°F"}
